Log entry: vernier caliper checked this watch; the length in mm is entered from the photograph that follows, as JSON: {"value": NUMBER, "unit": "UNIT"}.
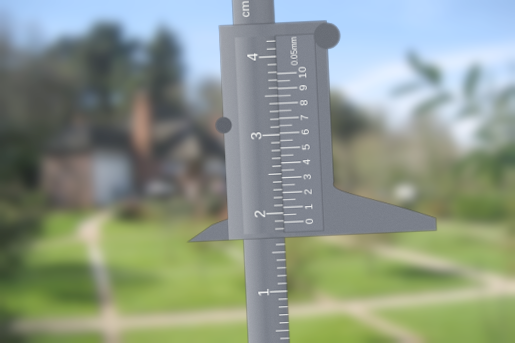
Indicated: {"value": 18.8, "unit": "mm"}
